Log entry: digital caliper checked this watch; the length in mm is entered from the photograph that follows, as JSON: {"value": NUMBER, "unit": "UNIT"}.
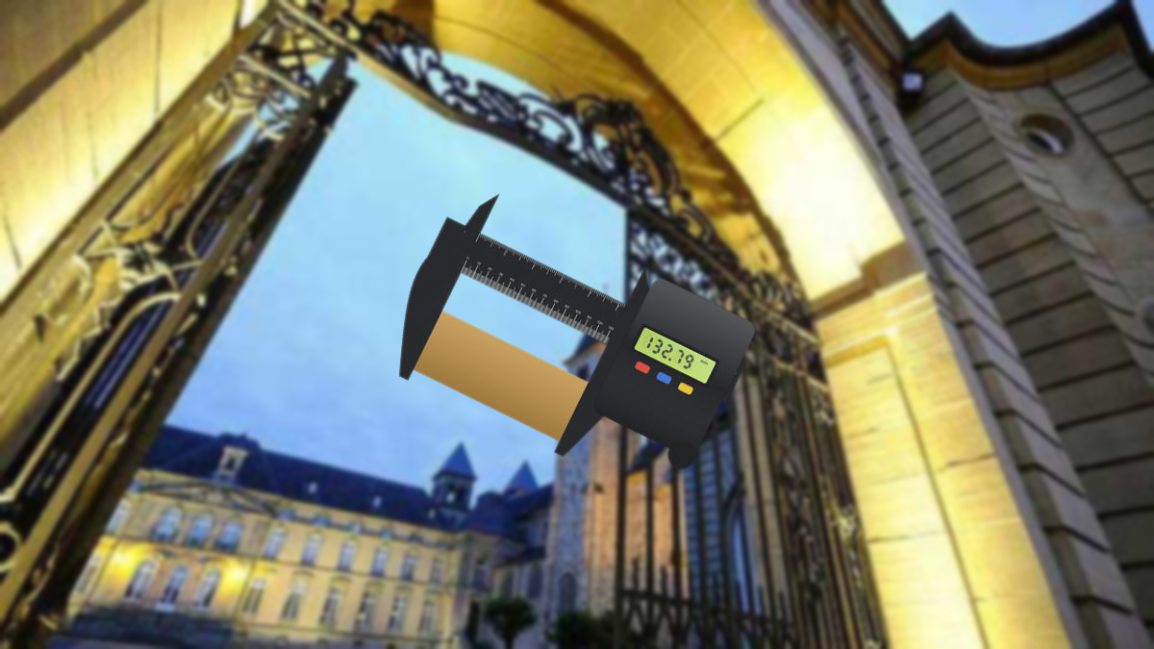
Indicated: {"value": 132.79, "unit": "mm"}
